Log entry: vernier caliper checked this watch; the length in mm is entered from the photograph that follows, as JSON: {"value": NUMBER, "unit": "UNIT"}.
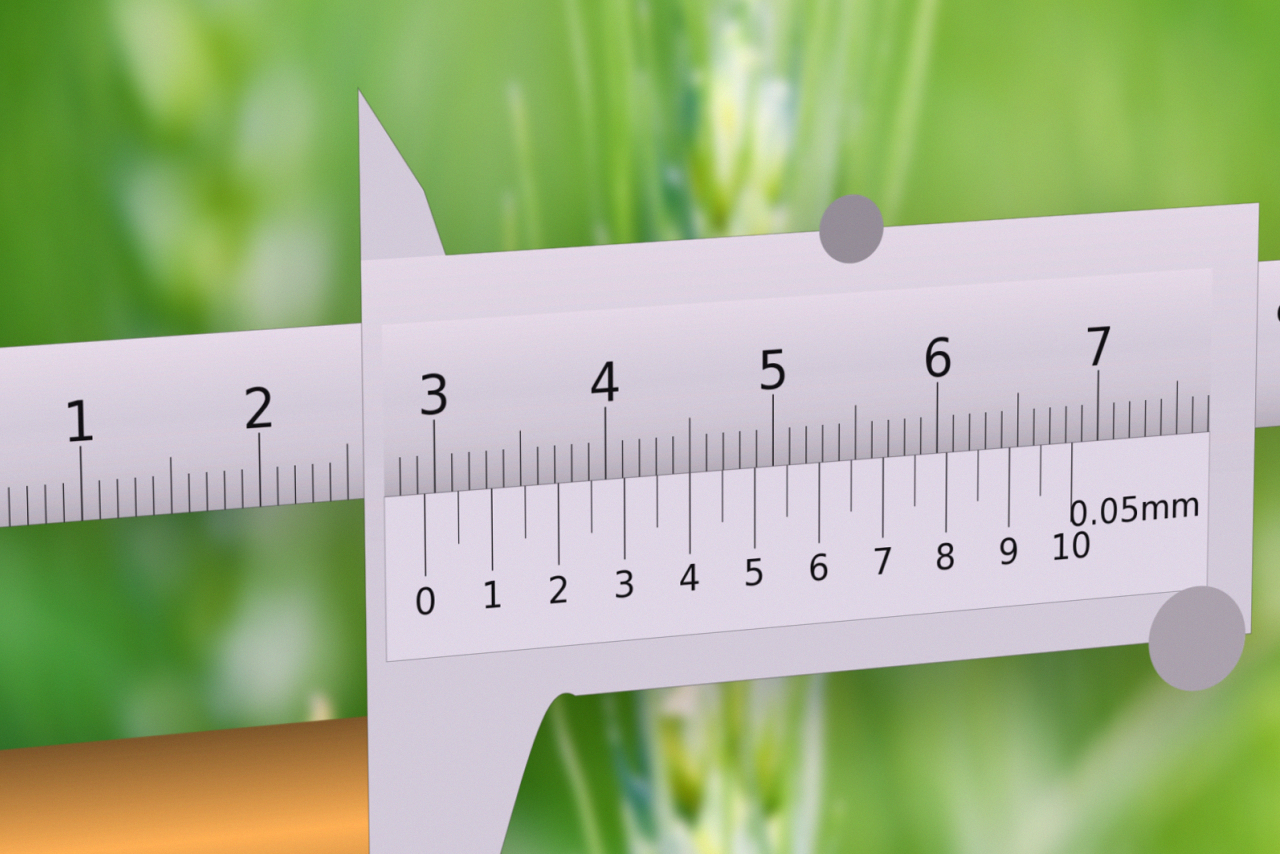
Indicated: {"value": 29.4, "unit": "mm"}
